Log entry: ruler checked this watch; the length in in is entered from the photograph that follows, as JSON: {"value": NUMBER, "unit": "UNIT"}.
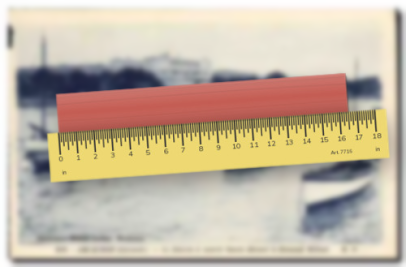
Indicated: {"value": 16.5, "unit": "in"}
